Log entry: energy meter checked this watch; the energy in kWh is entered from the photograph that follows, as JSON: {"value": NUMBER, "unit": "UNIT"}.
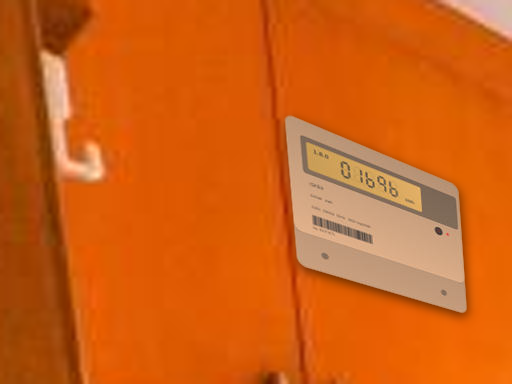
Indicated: {"value": 1696, "unit": "kWh"}
